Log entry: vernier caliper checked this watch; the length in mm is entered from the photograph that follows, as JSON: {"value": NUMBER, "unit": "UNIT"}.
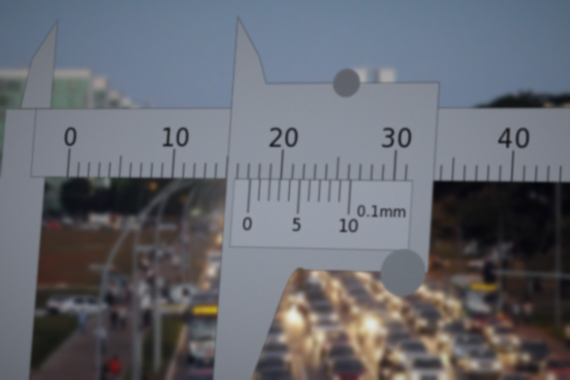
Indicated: {"value": 17.2, "unit": "mm"}
